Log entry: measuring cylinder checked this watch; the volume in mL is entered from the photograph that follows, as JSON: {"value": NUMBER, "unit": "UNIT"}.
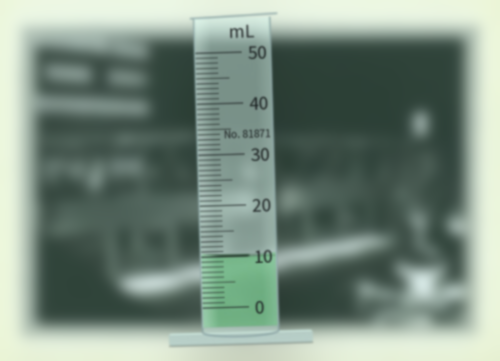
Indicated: {"value": 10, "unit": "mL"}
